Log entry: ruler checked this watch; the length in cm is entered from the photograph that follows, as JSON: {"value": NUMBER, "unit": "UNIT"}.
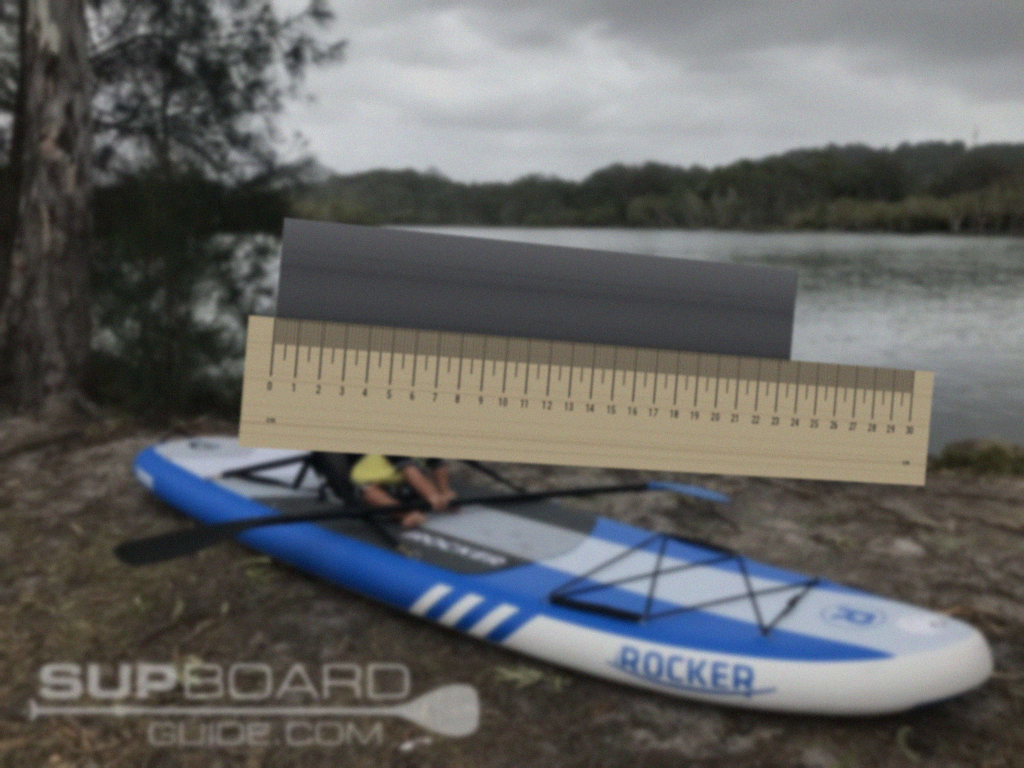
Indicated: {"value": 23.5, "unit": "cm"}
